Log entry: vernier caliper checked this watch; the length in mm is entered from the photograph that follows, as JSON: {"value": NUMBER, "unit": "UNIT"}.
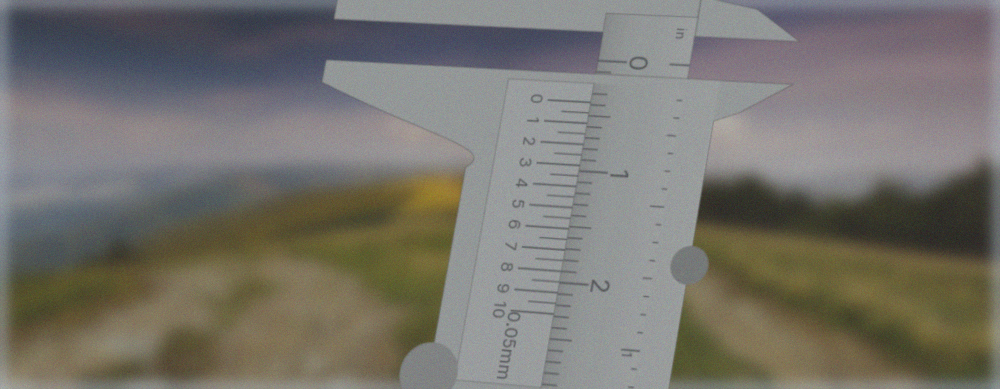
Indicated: {"value": 3.8, "unit": "mm"}
